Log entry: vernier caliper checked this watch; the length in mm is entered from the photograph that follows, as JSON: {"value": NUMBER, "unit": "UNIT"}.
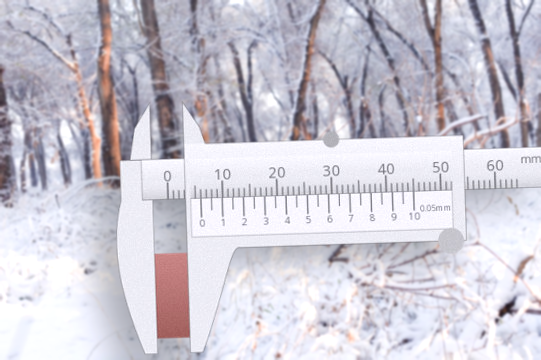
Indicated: {"value": 6.0, "unit": "mm"}
